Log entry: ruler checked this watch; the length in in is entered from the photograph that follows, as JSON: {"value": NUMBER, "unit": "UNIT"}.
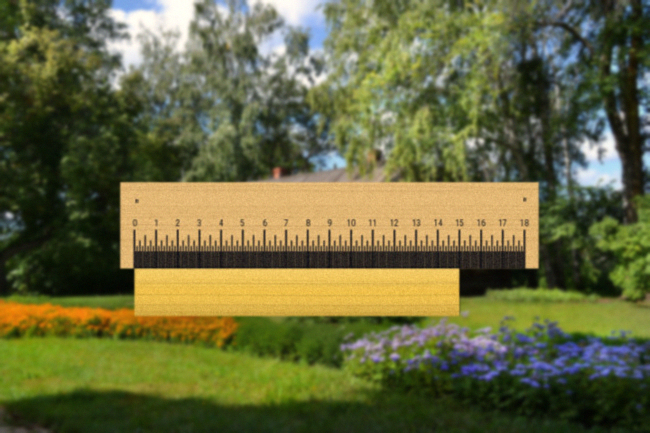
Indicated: {"value": 15, "unit": "in"}
